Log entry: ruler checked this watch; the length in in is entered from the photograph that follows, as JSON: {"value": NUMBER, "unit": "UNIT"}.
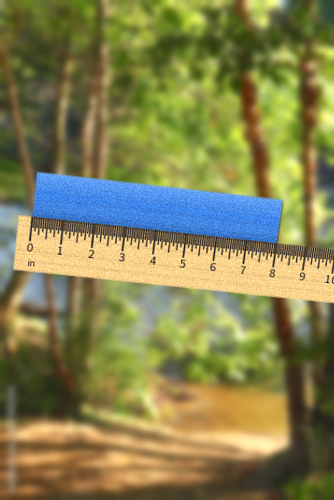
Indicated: {"value": 8, "unit": "in"}
